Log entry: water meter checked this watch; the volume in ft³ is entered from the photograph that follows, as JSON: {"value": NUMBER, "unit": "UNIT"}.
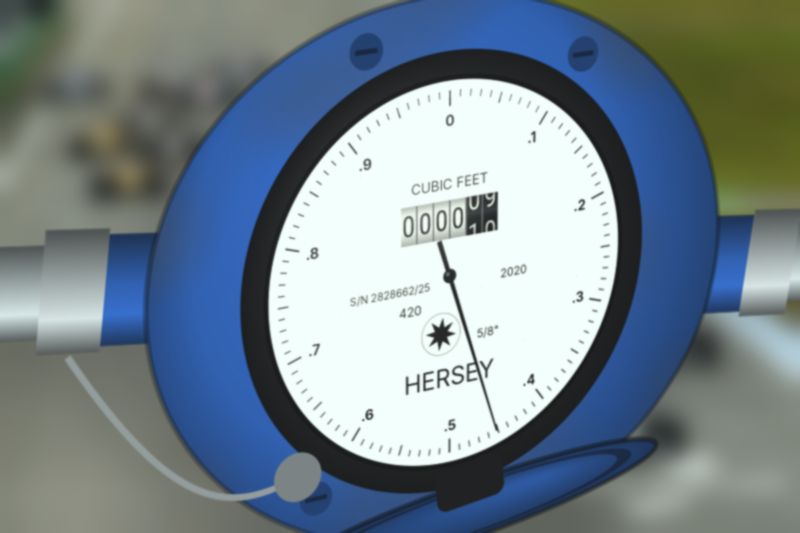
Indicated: {"value": 9.45, "unit": "ft³"}
